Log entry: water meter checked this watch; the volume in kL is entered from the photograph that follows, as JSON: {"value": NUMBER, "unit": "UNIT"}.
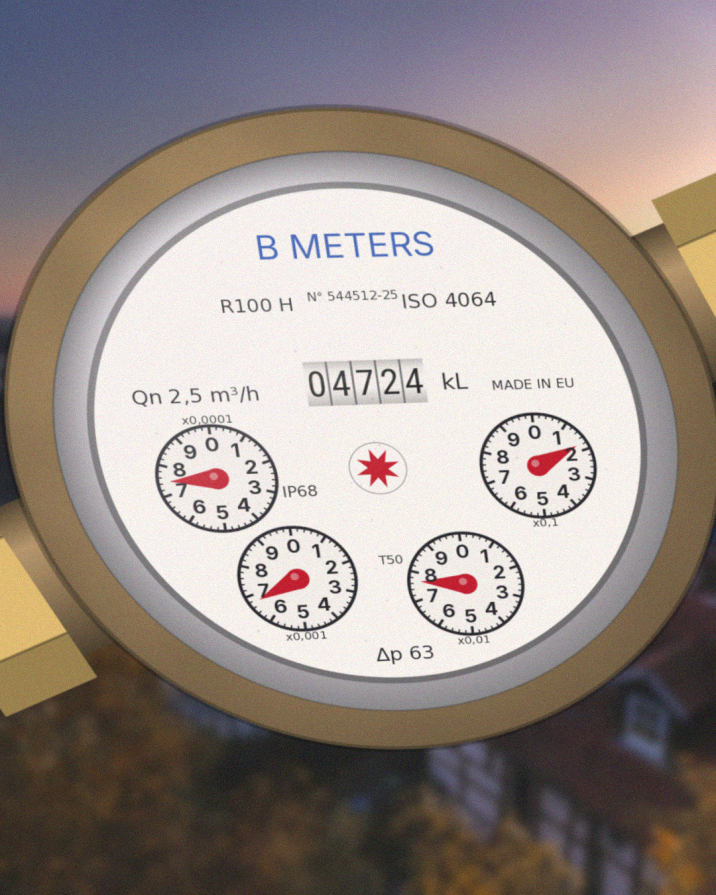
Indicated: {"value": 4724.1767, "unit": "kL"}
